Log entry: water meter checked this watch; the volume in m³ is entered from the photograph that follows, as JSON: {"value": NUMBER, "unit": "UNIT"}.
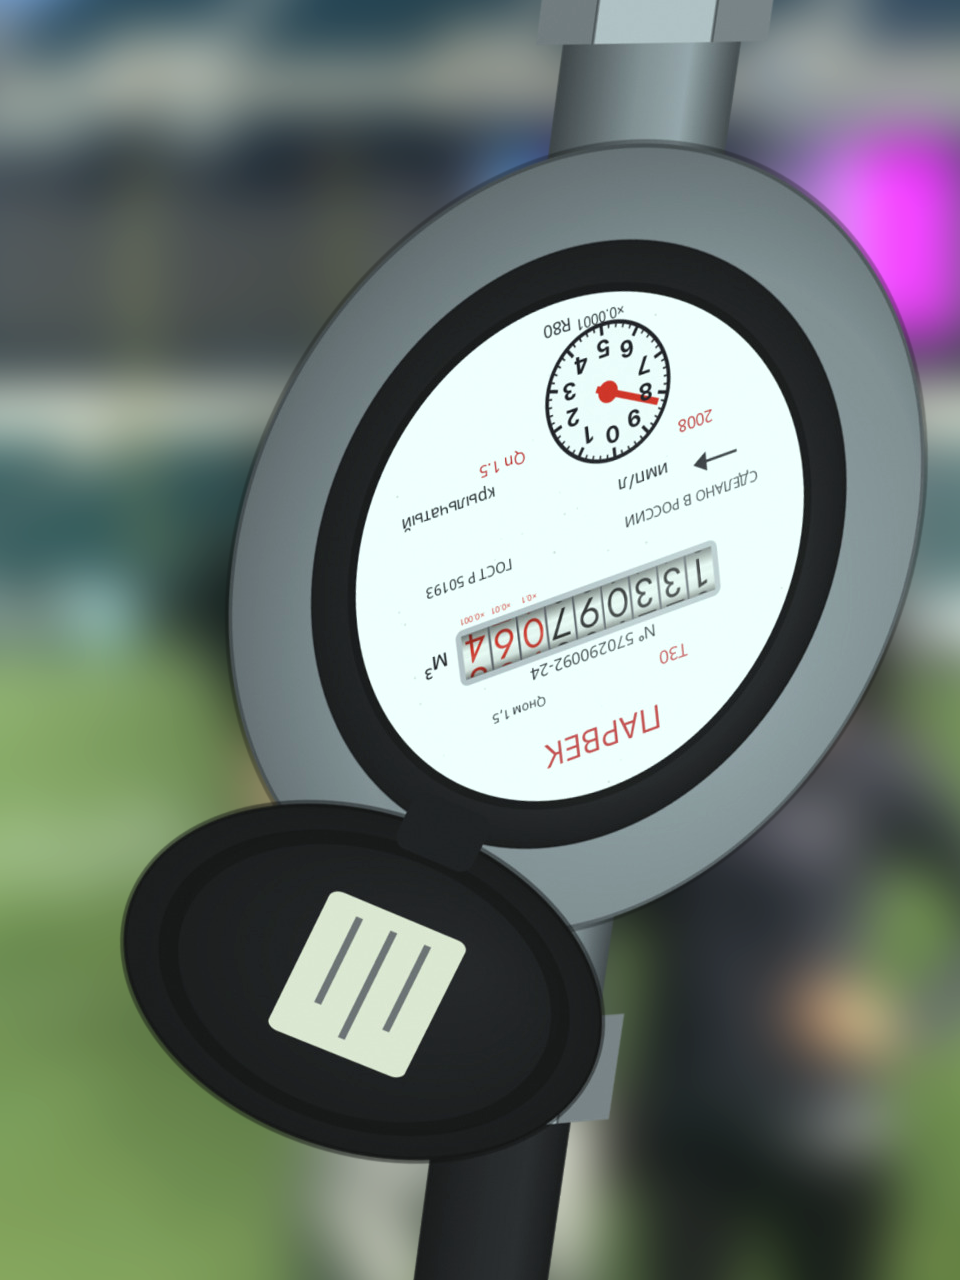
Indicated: {"value": 133097.0638, "unit": "m³"}
